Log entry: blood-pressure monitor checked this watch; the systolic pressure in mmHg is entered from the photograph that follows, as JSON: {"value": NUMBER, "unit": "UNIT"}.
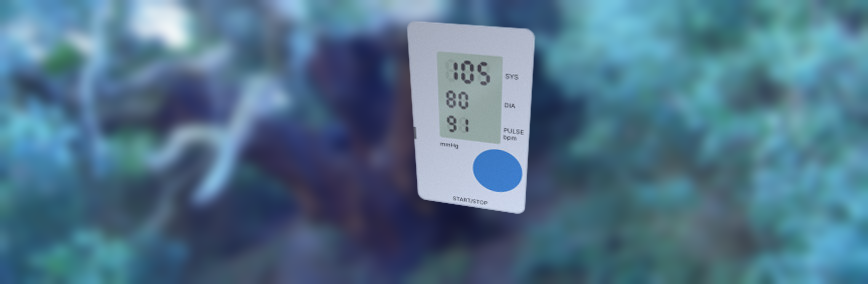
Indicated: {"value": 105, "unit": "mmHg"}
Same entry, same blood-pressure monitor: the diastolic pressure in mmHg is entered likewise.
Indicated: {"value": 80, "unit": "mmHg"}
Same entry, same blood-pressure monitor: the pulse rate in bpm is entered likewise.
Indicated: {"value": 91, "unit": "bpm"}
